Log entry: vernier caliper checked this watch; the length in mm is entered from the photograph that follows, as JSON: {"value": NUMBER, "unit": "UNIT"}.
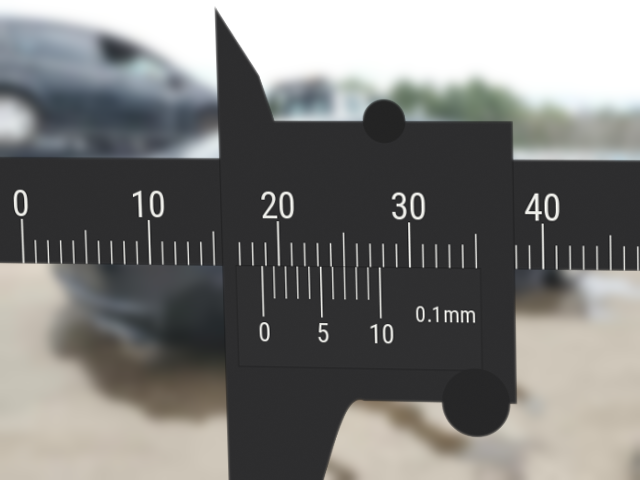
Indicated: {"value": 18.7, "unit": "mm"}
